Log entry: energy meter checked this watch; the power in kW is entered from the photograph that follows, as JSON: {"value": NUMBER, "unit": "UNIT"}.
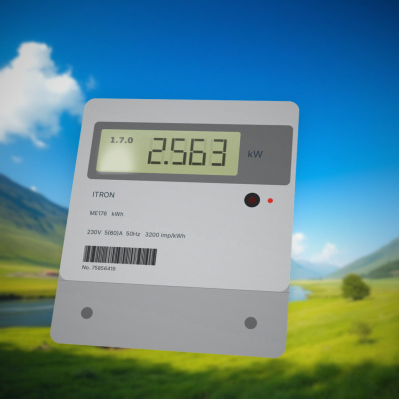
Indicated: {"value": 2.563, "unit": "kW"}
